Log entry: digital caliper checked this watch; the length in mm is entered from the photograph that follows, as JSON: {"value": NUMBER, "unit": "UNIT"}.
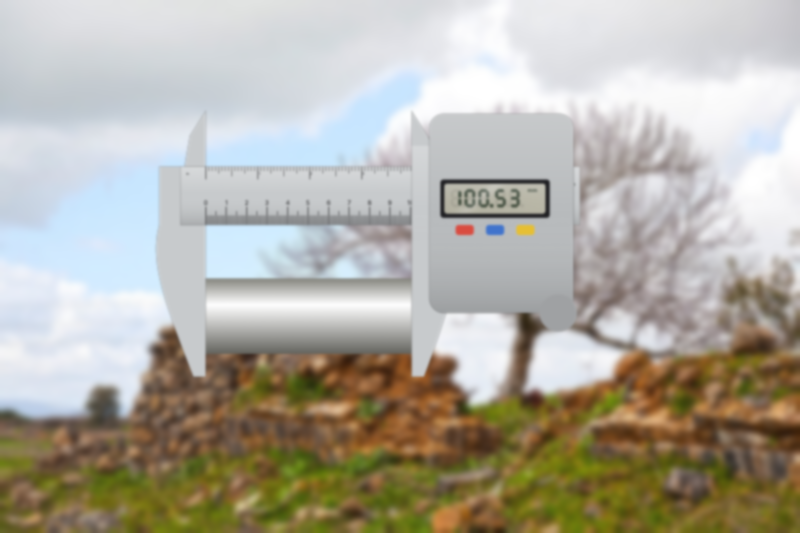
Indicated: {"value": 100.53, "unit": "mm"}
